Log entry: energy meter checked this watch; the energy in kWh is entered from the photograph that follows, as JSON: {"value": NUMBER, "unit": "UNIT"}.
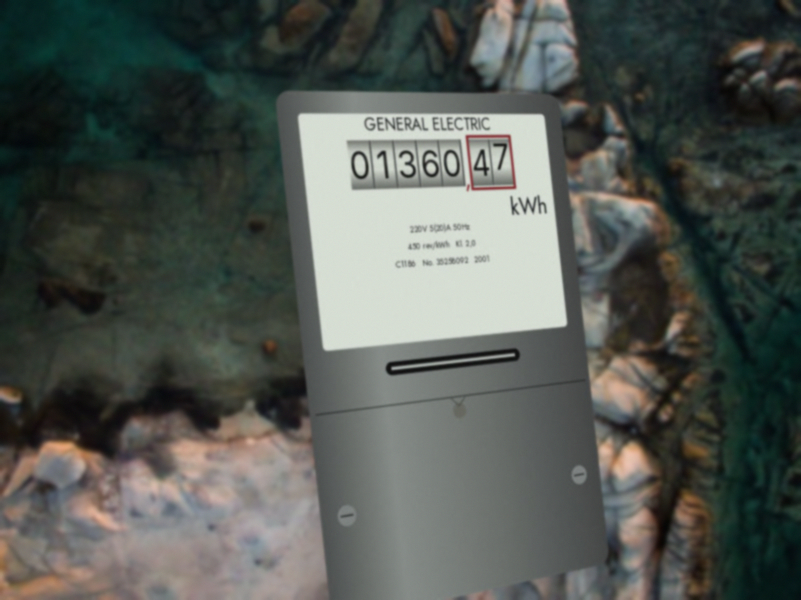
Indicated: {"value": 1360.47, "unit": "kWh"}
